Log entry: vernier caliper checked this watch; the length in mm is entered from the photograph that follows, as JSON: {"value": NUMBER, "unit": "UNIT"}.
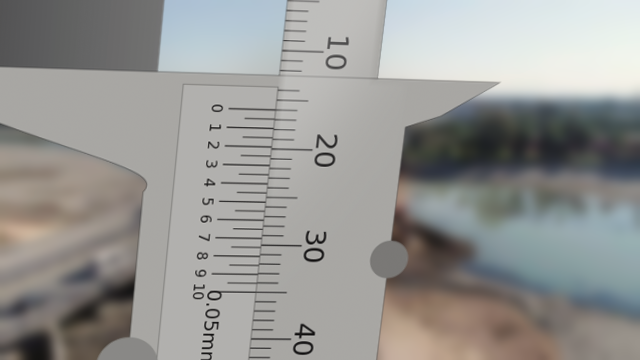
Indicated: {"value": 16.0, "unit": "mm"}
